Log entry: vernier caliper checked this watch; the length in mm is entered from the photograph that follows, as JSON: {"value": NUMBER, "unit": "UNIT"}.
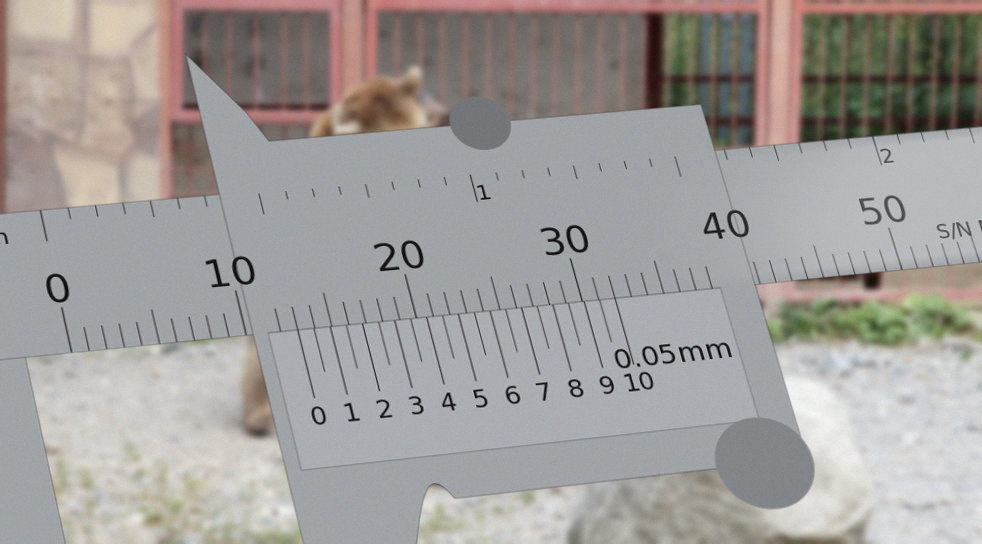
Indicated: {"value": 13.0, "unit": "mm"}
